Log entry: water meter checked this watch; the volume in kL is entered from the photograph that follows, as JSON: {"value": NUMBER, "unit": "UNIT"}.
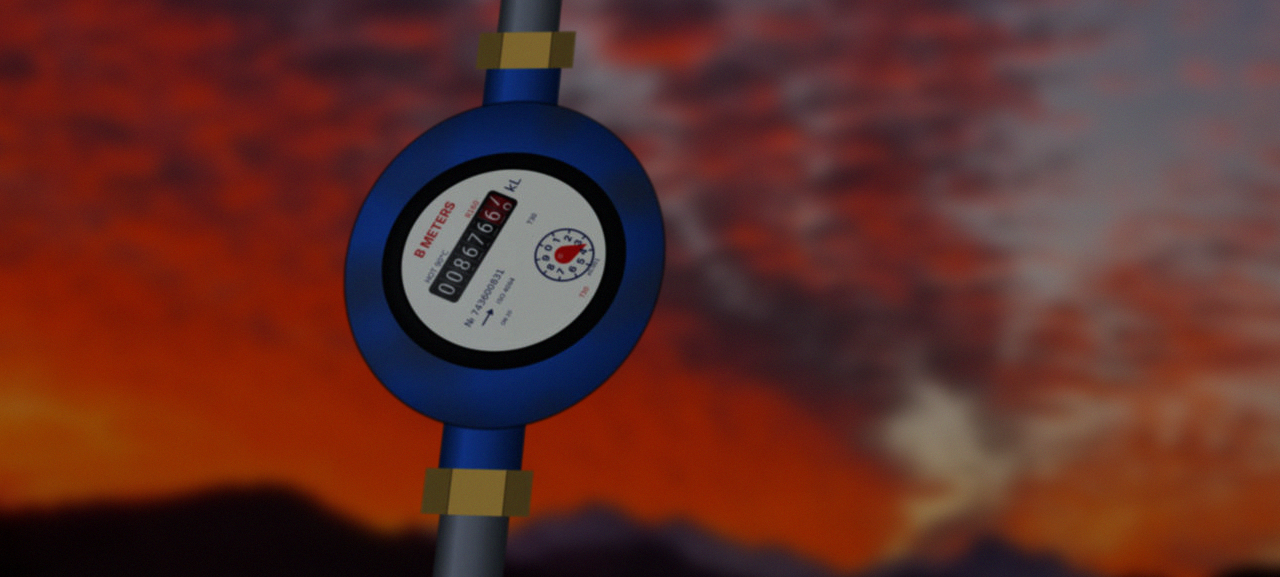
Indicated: {"value": 8676.673, "unit": "kL"}
